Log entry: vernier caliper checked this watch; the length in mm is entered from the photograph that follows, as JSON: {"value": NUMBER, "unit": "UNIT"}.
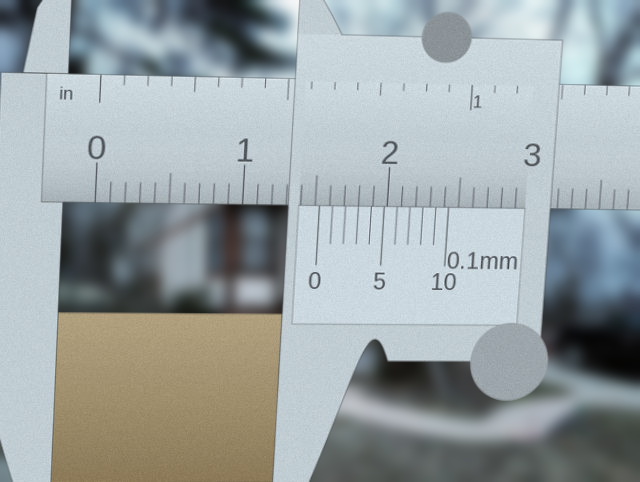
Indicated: {"value": 15.3, "unit": "mm"}
